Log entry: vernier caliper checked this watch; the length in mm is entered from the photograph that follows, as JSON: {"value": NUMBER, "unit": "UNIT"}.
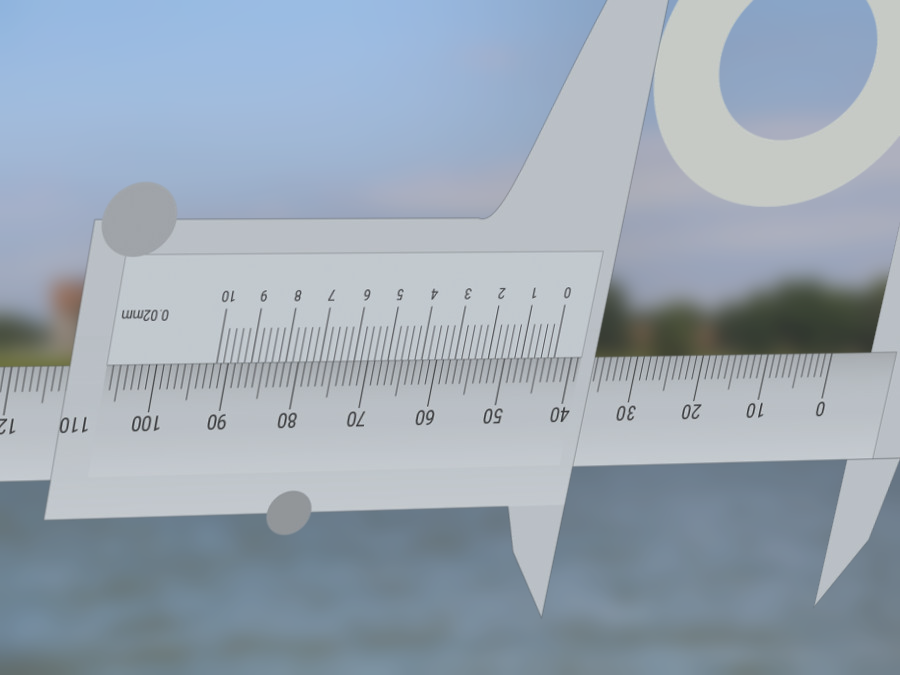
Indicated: {"value": 42.6, "unit": "mm"}
